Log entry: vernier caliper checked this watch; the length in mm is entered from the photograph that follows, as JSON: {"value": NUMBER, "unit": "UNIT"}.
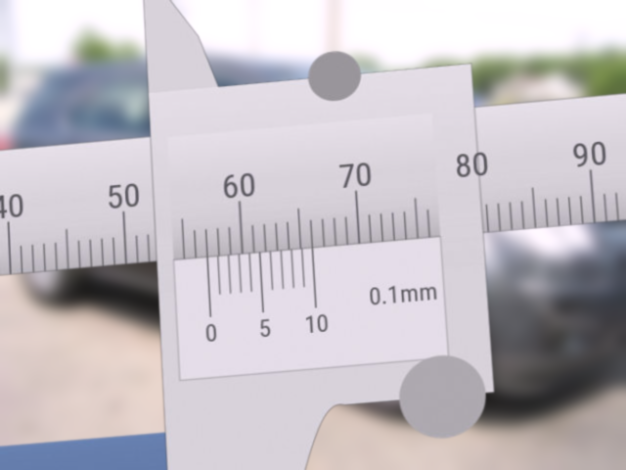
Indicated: {"value": 57.0, "unit": "mm"}
